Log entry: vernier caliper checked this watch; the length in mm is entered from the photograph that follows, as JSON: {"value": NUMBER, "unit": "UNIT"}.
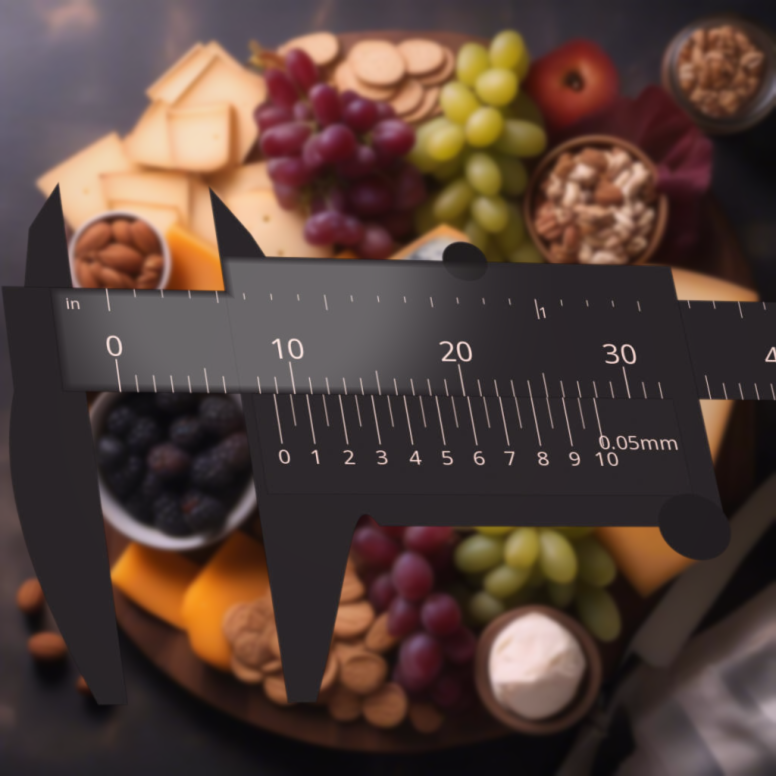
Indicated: {"value": 8.8, "unit": "mm"}
